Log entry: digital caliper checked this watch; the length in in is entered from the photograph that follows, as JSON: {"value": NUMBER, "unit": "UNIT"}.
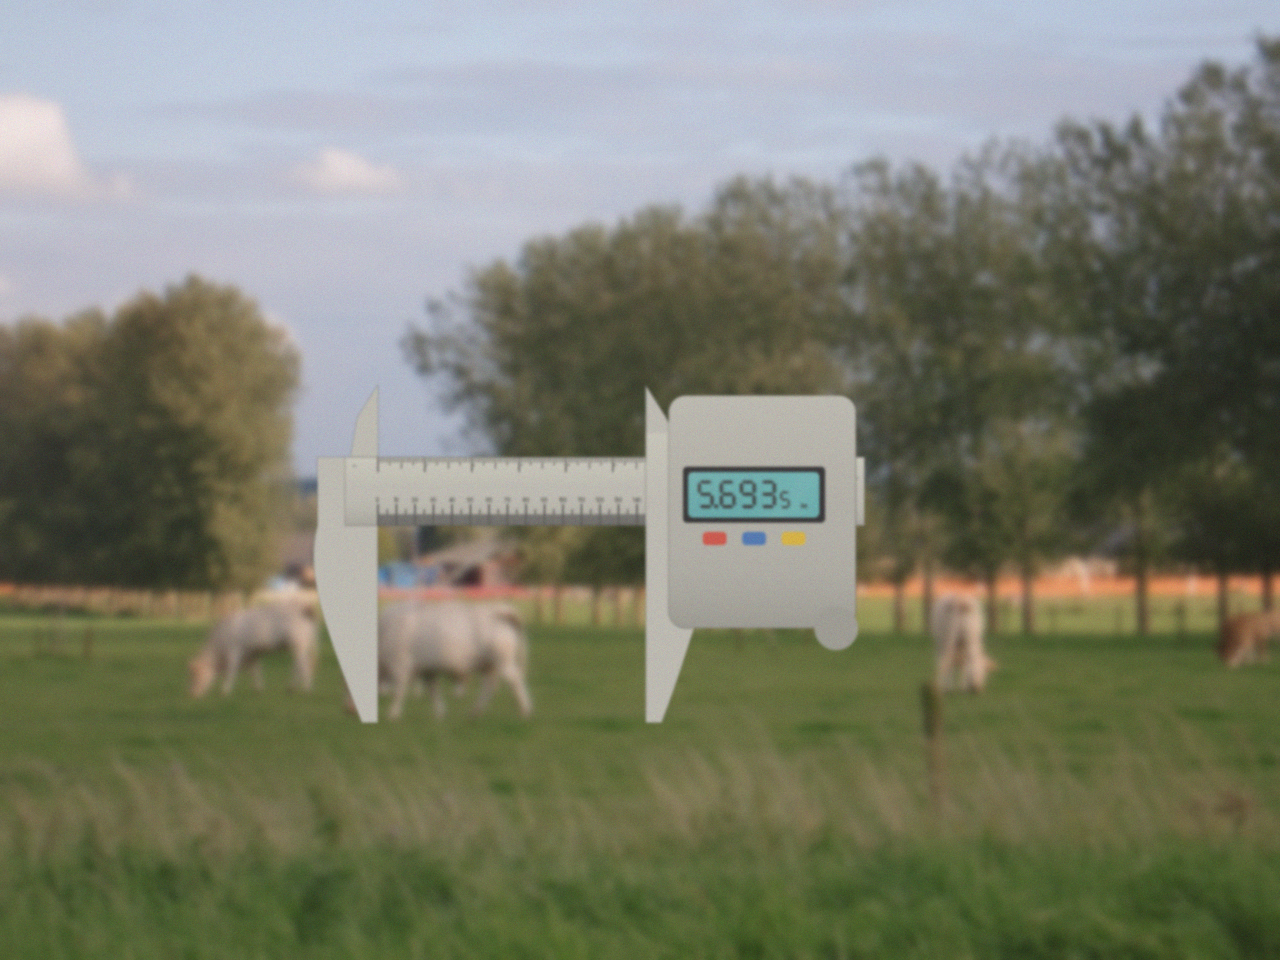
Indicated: {"value": 5.6935, "unit": "in"}
